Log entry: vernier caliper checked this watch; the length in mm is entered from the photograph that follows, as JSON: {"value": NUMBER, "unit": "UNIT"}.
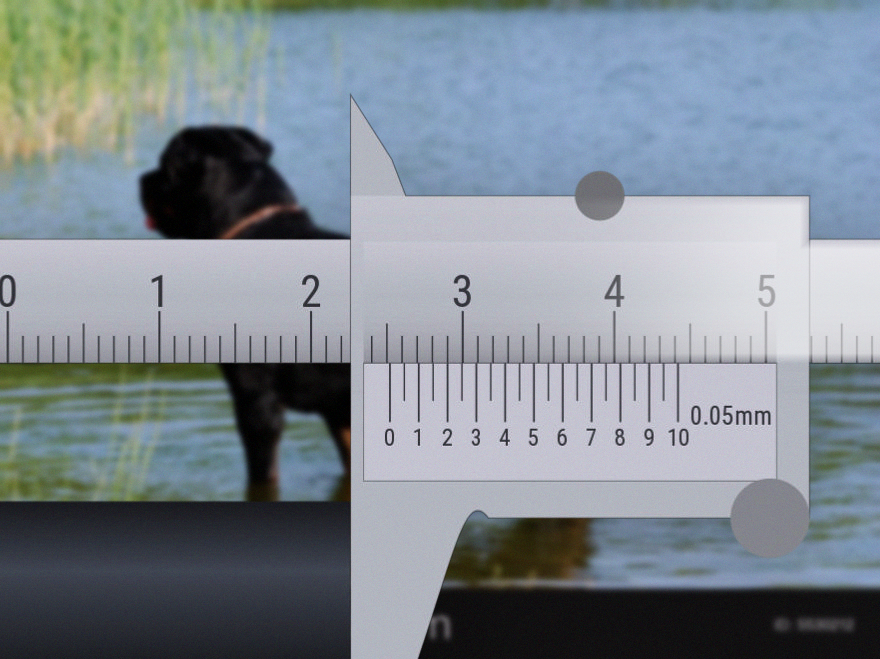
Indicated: {"value": 25.2, "unit": "mm"}
